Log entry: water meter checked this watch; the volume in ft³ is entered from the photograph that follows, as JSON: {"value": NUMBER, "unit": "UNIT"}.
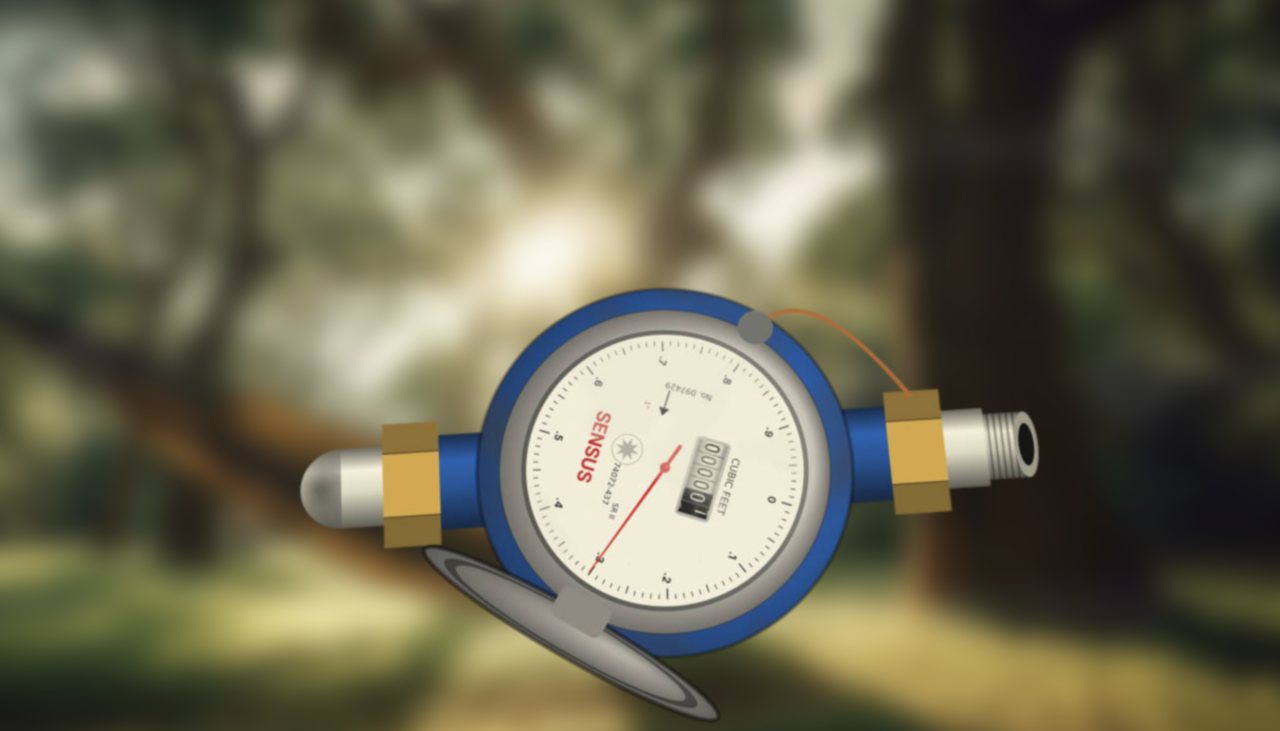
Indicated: {"value": 1.30, "unit": "ft³"}
